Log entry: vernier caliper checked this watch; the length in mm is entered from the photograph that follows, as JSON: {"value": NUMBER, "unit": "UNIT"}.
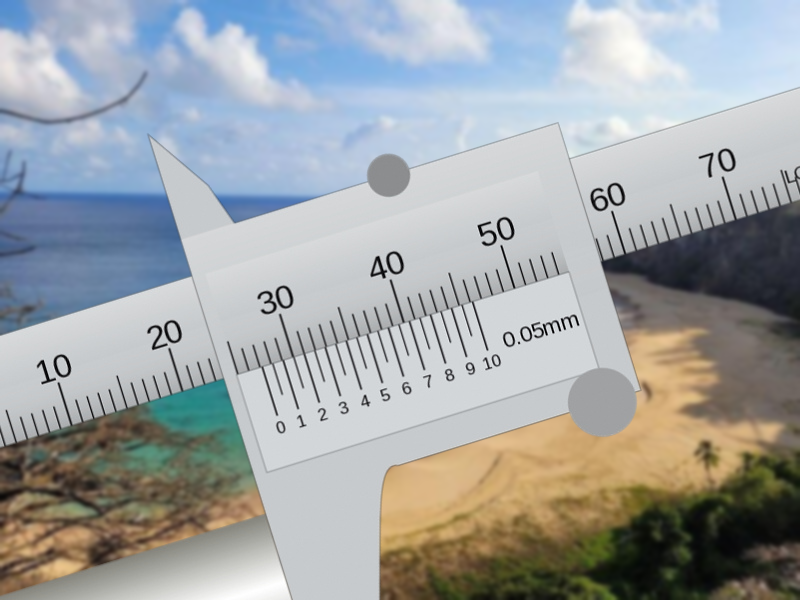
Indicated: {"value": 27.2, "unit": "mm"}
